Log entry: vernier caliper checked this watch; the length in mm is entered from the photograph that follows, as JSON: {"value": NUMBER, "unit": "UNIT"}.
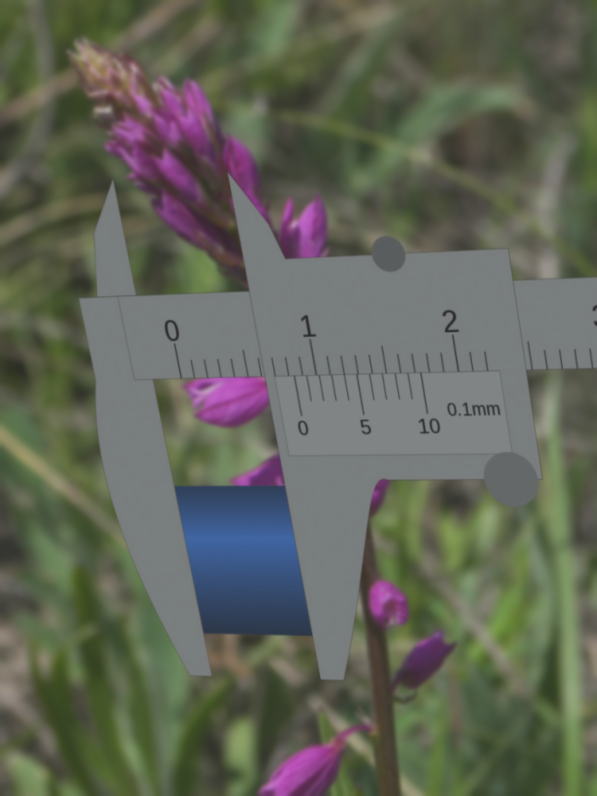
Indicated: {"value": 8.4, "unit": "mm"}
